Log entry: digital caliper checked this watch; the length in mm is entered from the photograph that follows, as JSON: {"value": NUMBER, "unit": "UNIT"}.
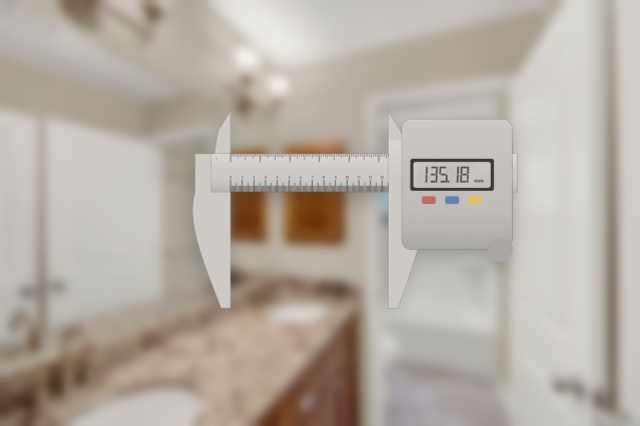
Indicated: {"value": 135.18, "unit": "mm"}
